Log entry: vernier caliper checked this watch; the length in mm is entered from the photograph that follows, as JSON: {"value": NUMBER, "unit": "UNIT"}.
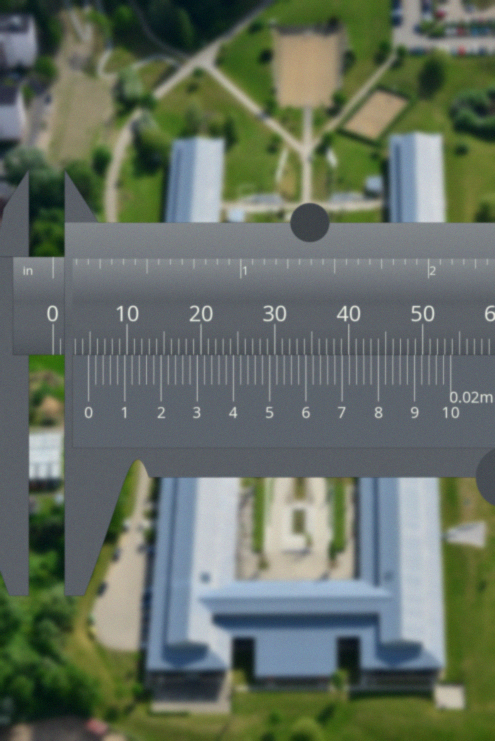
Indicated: {"value": 4.8, "unit": "mm"}
